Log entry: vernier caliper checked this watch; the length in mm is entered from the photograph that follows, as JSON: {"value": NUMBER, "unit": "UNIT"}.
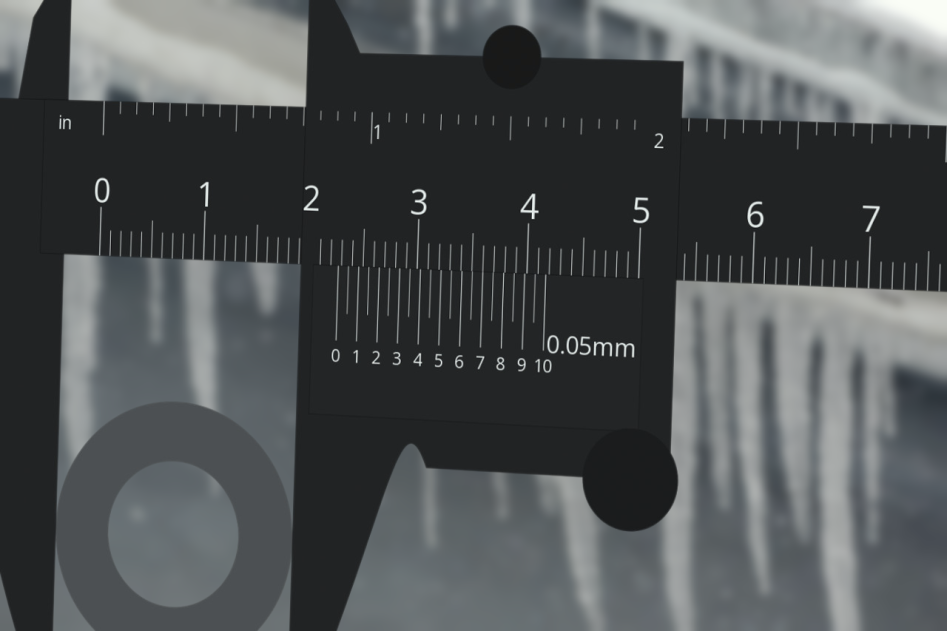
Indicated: {"value": 22.7, "unit": "mm"}
